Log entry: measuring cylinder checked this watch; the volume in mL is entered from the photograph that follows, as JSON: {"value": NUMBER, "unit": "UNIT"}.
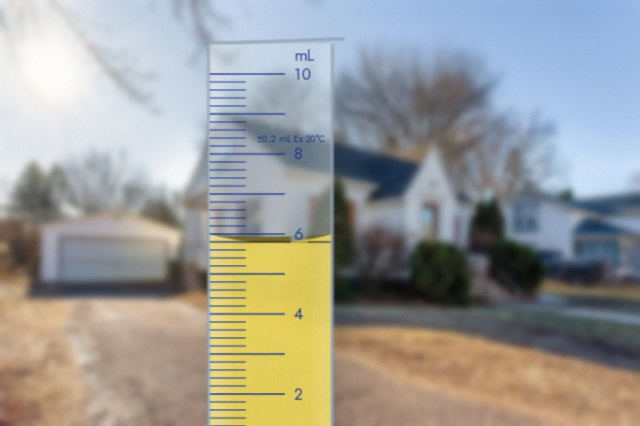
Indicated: {"value": 5.8, "unit": "mL"}
